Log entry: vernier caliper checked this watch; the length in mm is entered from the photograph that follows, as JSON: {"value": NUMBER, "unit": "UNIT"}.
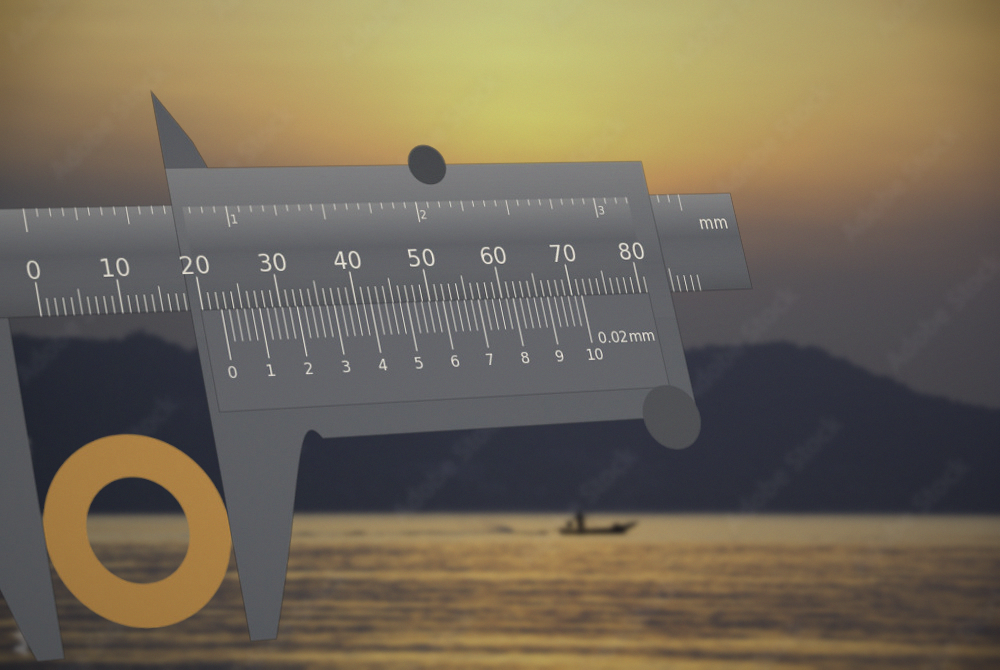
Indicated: {"value": 22.4, "unit": "mm"}
